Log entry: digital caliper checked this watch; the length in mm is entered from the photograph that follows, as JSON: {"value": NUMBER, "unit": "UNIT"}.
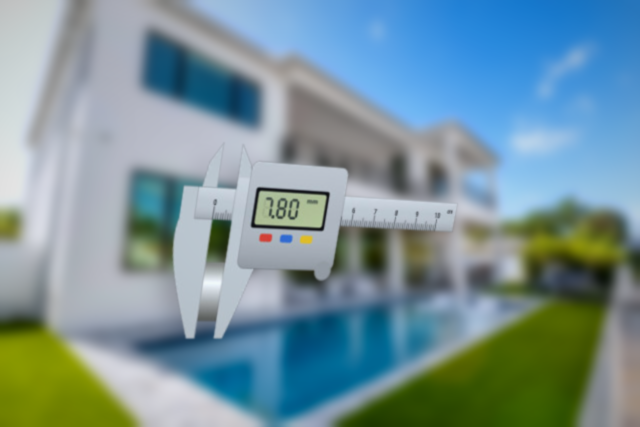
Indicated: {"value": 7.80, "unit": "mm"}
